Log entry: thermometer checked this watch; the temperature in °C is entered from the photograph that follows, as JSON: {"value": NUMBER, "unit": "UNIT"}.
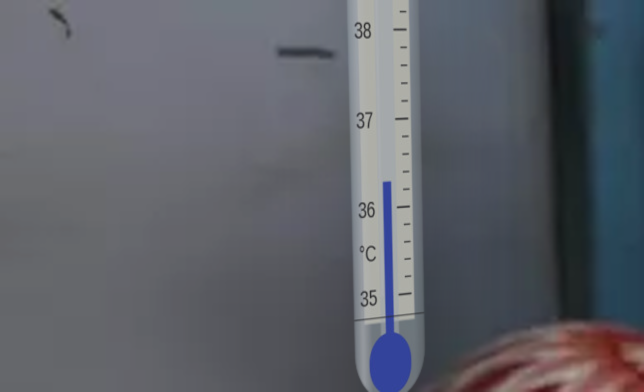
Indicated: {"value": 36.3, "unit": "°C"}
